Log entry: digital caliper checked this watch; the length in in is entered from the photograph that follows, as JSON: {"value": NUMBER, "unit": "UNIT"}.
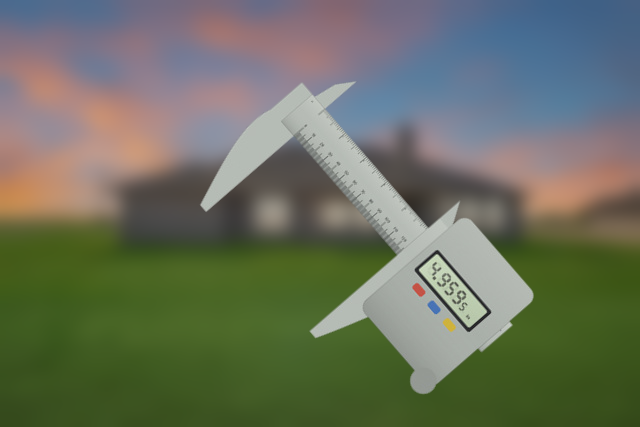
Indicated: {"value": 4.9595, "unit": "in"}
